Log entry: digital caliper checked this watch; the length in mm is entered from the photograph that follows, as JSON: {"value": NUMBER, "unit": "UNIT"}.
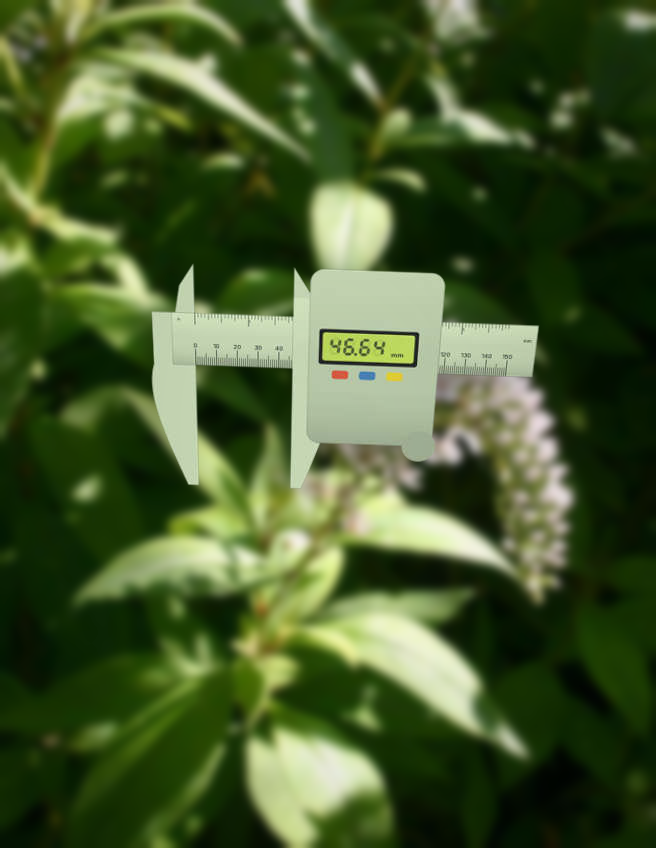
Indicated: {"value": 46.64, "unit": "mm"}
